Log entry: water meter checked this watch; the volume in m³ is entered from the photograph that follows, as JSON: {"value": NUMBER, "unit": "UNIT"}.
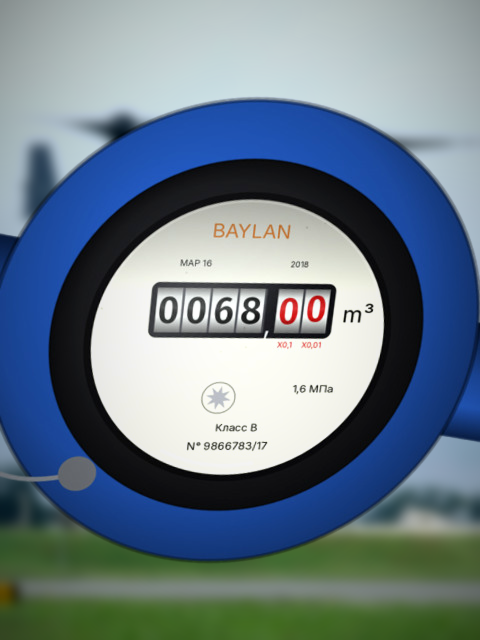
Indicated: {"value": 68.00, "unit": "m³"}
